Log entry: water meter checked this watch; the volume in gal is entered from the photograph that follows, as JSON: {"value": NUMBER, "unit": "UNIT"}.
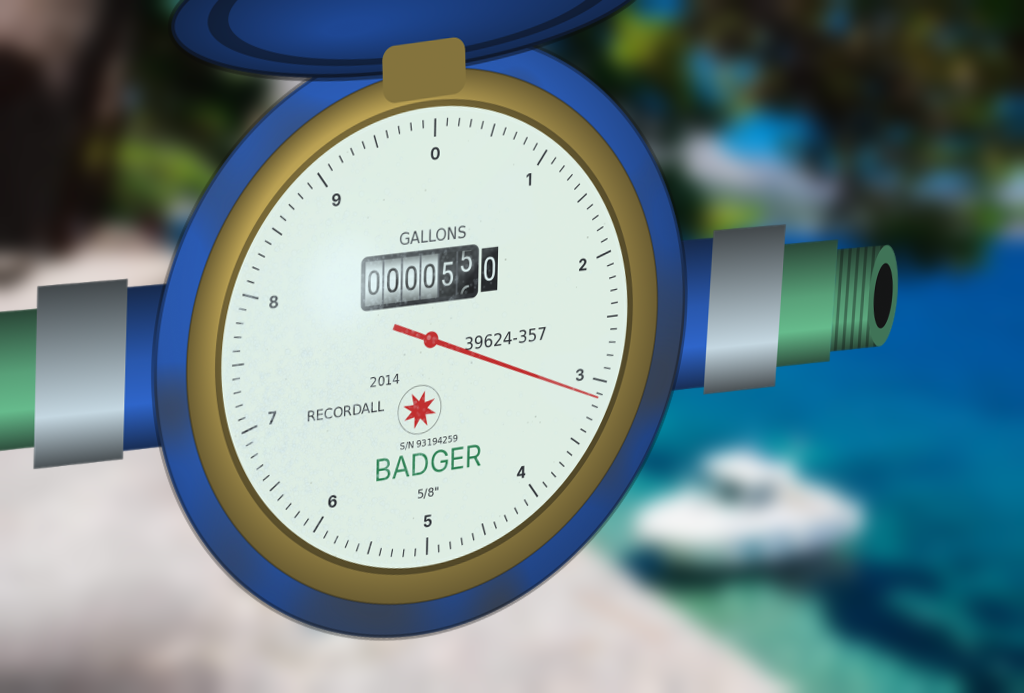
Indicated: {"value": 553.1, "unit": "gal"}
